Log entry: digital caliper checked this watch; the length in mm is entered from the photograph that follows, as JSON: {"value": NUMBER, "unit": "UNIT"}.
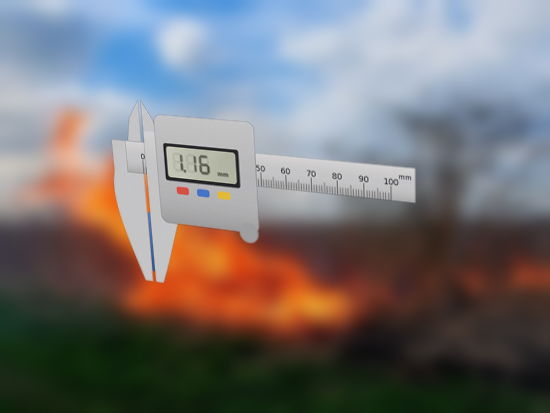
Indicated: {"value": 1.16, "unit": "mm"}
